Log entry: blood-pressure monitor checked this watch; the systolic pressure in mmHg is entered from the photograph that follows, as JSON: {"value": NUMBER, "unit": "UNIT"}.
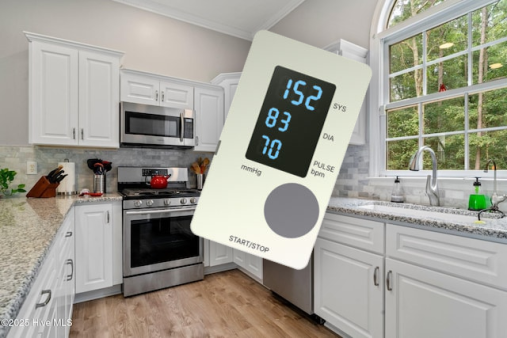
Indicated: {"value": 152, "unit": "mmHg"}
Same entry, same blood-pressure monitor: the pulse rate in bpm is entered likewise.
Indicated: {"value": 70, "unit": "bpm"}
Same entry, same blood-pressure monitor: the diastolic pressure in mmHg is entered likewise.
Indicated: {"value": 83, "unit": "mmHg"}
